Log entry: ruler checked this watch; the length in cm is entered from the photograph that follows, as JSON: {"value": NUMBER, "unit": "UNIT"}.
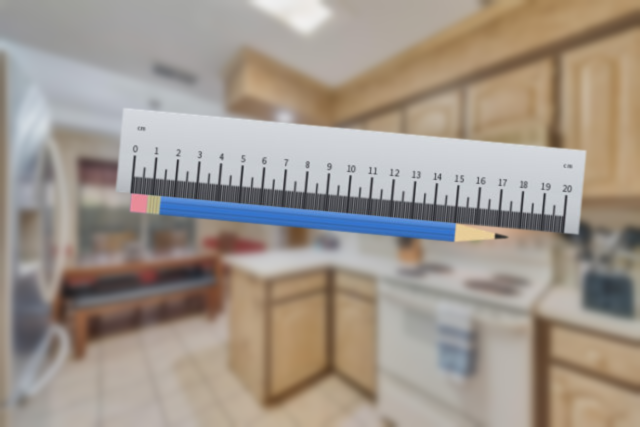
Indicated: {"value": 17.5, "unit": "cm"}
